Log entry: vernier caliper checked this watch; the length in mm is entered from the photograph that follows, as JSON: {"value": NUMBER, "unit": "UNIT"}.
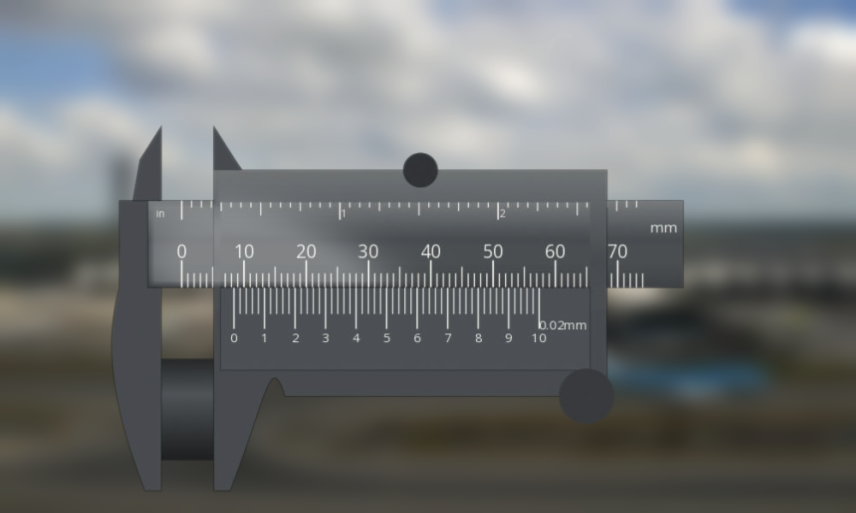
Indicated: {"value": 8.4, "unit": "mm"}
